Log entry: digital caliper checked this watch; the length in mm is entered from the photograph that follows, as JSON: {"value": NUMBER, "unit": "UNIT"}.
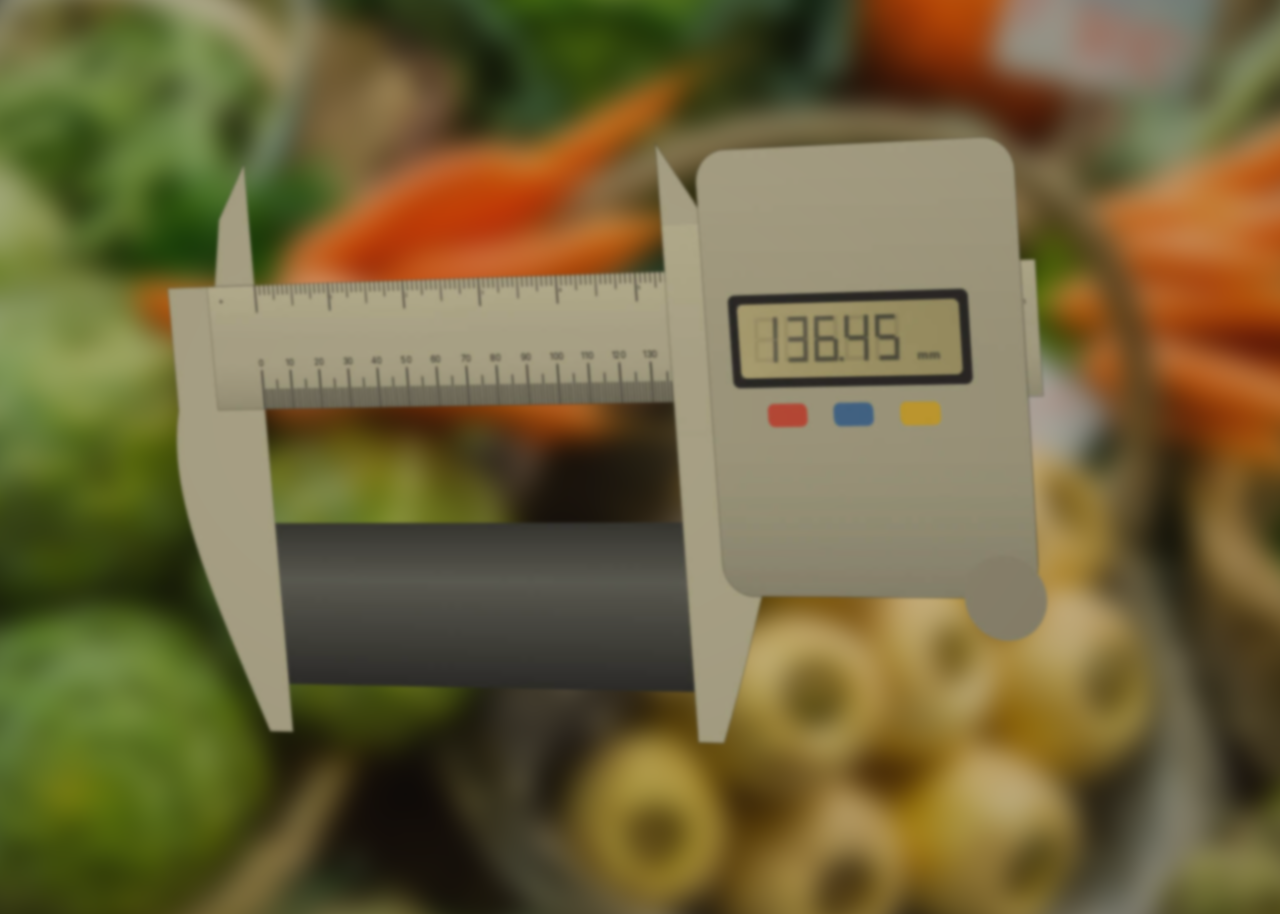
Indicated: {"value": 136.45, "unit": "mm"}
